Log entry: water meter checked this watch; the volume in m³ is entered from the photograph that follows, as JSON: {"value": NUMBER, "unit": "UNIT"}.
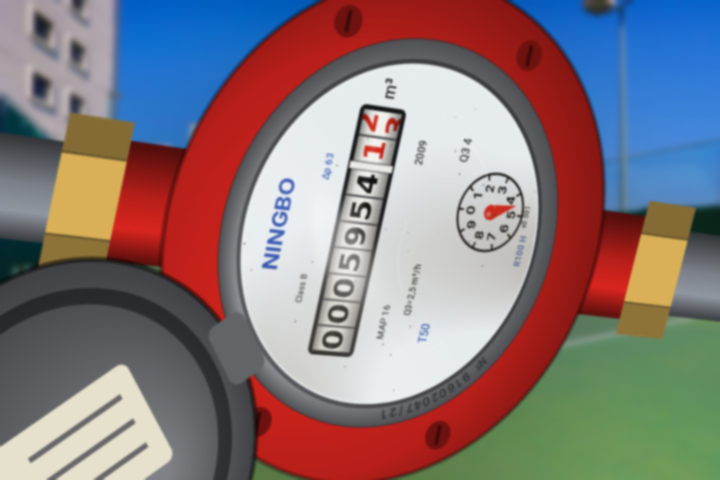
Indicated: {"value": 5954.124, "unit": "m³"}
